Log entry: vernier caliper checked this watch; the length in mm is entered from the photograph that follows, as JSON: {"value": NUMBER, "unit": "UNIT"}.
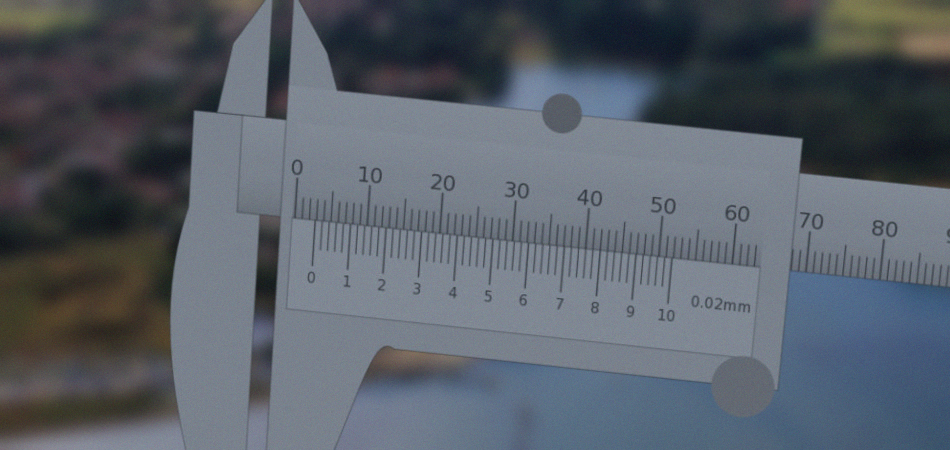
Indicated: {"value": 2.8, "unit": "mm"}
